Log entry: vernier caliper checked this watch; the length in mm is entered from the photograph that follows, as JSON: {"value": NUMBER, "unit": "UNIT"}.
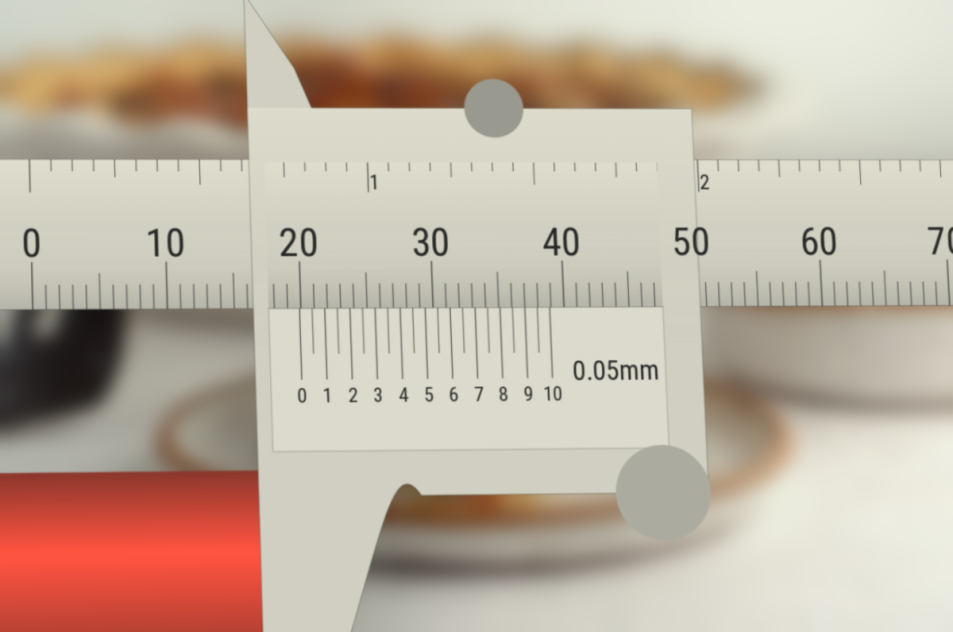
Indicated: {"value": 19.9, "unit": "mm"}
